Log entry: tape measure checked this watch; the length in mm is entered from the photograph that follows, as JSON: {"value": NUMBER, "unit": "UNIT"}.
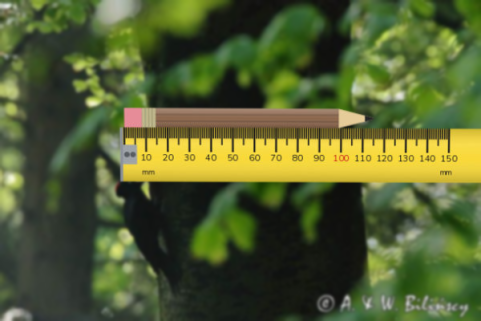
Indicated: {"value": 115, "unit": "mm"}
